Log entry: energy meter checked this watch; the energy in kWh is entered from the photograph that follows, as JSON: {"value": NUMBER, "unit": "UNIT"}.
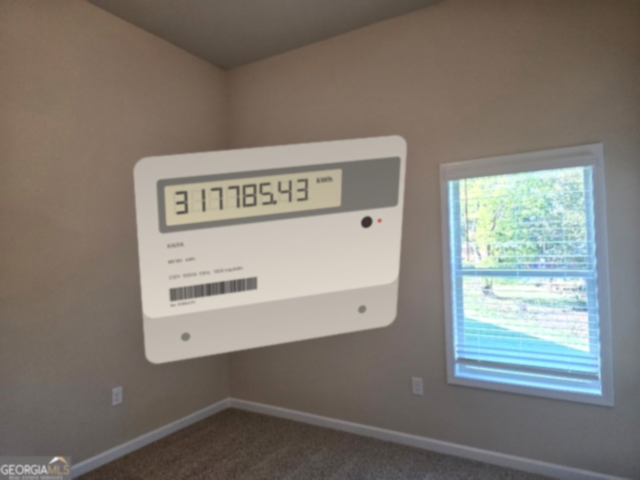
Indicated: {"value": 317785.43, "unit": "kWh"}
